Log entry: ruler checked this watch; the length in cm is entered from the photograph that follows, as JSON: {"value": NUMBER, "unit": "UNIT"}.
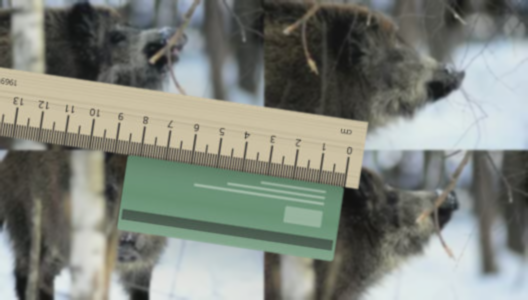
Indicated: {"value": 8.5, "unit": "cm"}
